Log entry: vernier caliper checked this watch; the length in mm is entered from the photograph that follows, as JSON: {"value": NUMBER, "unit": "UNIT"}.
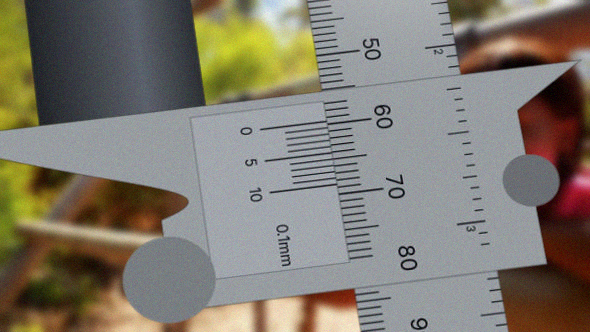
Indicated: {"value": 59.6, "unit": "mm"}
